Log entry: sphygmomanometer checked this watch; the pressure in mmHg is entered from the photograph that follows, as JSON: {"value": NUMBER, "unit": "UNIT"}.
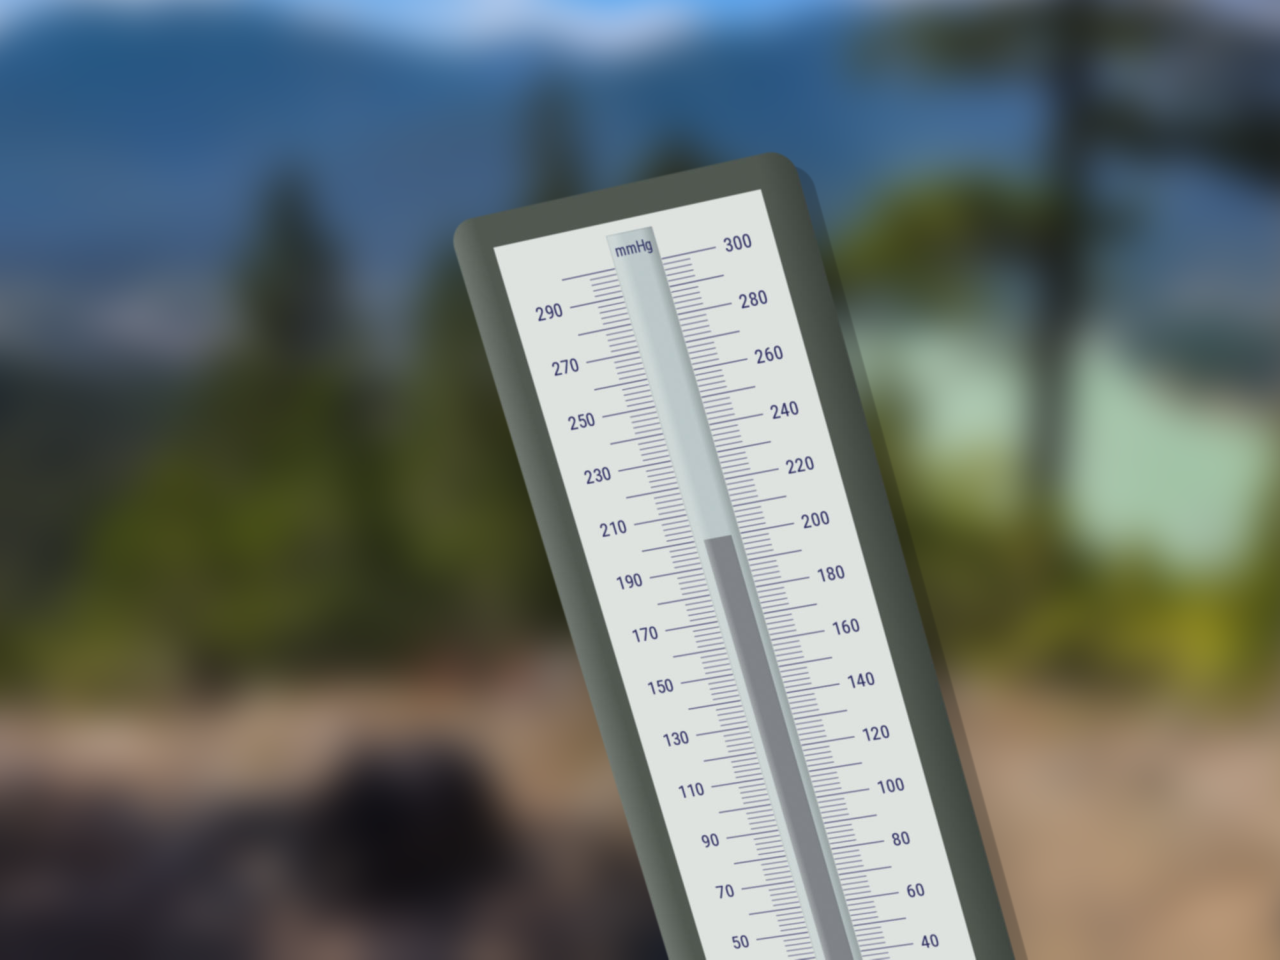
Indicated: {"value": 200, "unit": "mmHg"}
